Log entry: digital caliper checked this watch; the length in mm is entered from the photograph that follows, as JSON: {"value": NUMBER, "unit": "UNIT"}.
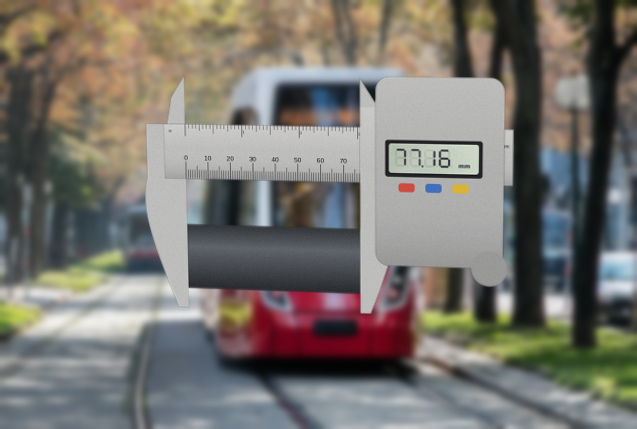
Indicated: {"value": 77.16, "unit": "mm"}
